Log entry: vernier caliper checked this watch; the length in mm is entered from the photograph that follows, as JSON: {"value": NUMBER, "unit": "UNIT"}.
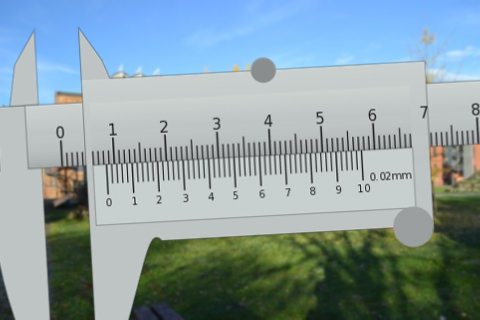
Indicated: {"value": 8.5, "unit": "mm"}
